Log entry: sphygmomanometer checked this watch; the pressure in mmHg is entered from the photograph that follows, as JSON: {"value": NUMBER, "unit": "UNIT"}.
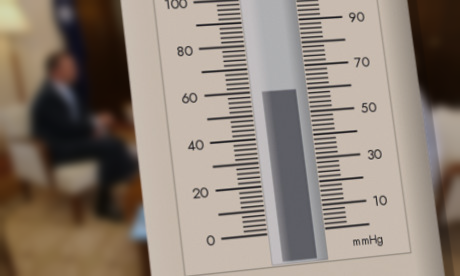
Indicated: {"value": 60, "unit": "mmHg"}
